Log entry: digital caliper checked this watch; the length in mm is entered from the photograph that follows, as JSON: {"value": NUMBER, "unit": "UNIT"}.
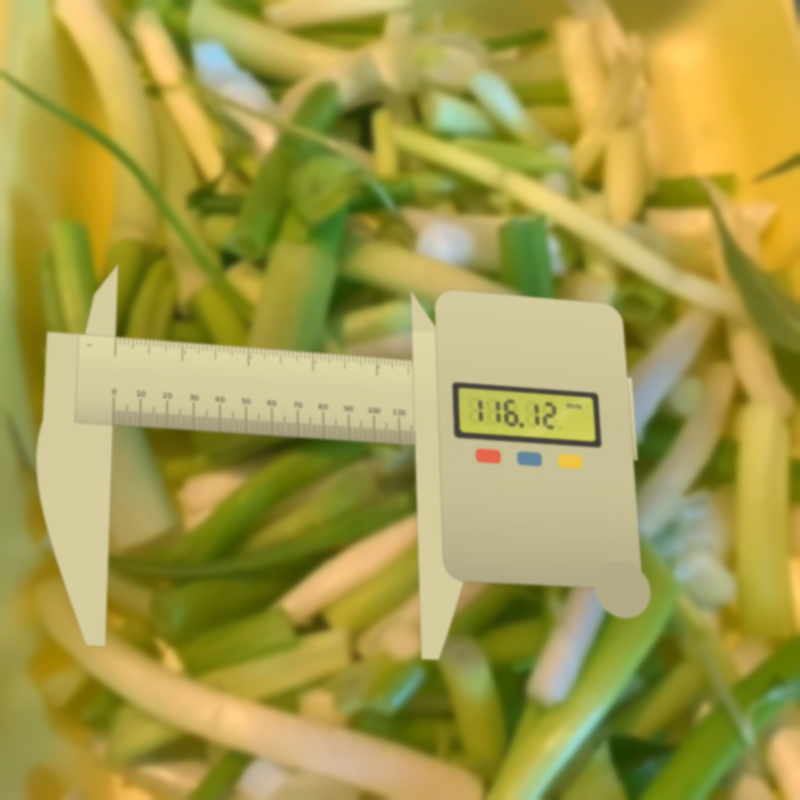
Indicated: {"value": 116.12, "unit": "mm"}
